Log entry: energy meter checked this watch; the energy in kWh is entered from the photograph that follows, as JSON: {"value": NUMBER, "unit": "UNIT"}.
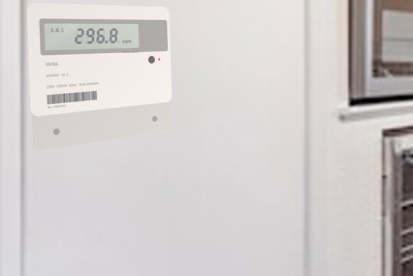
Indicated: {"value": 296.8, "unit": "kWh"}
